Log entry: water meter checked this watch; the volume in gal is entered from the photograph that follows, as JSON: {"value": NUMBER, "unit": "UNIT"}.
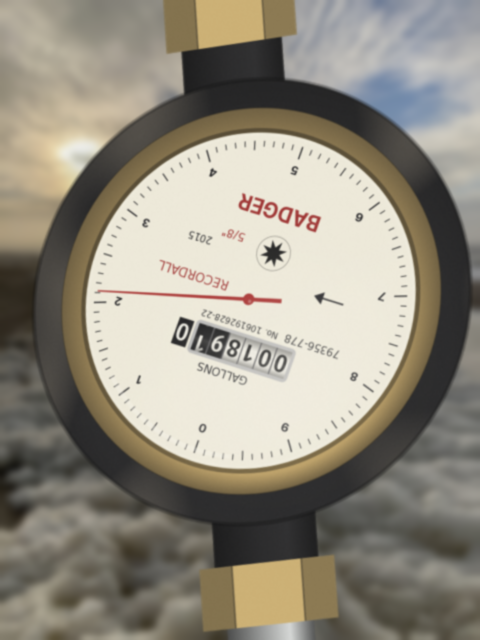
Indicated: {"value": 18912.1, "unit": "gal"}
